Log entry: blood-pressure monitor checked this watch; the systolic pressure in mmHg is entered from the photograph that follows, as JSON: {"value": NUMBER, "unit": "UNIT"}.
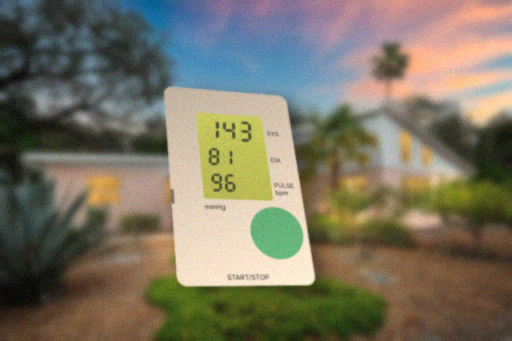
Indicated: {"value": 143, "unit": "mmHg"}
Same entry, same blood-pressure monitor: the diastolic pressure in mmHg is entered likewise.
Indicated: {"value": 81, "unit": "mmHg"}
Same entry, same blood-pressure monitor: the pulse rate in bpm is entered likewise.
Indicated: {"value": 96, "unit": "bpm"}
